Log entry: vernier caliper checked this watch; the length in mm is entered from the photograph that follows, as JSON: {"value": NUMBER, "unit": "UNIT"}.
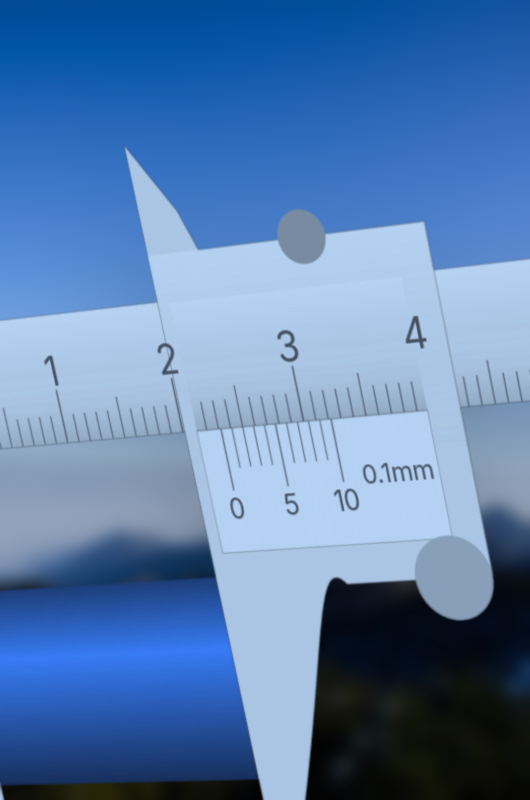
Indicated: {"value": 23.2, "unit": "mm"}
